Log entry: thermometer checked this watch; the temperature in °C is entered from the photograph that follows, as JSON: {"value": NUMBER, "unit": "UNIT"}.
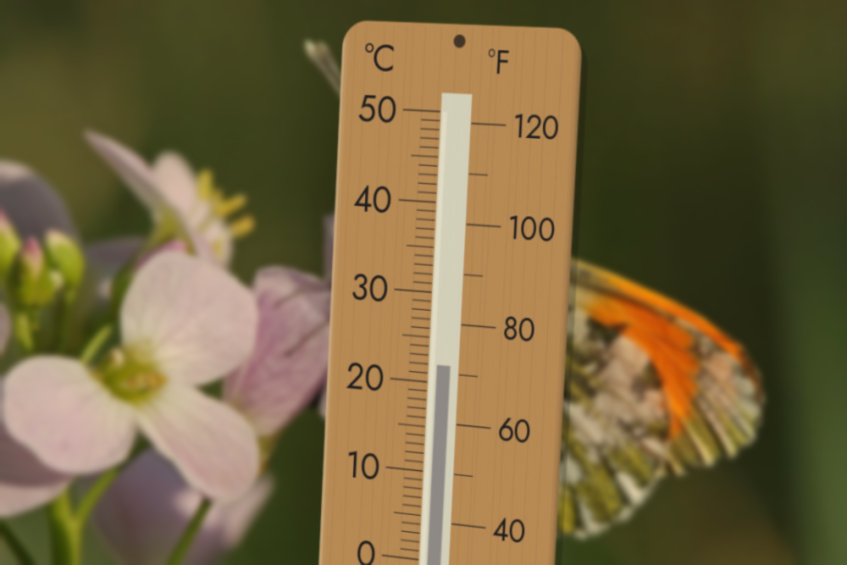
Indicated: {"value": 22, "unit": "°C"}
